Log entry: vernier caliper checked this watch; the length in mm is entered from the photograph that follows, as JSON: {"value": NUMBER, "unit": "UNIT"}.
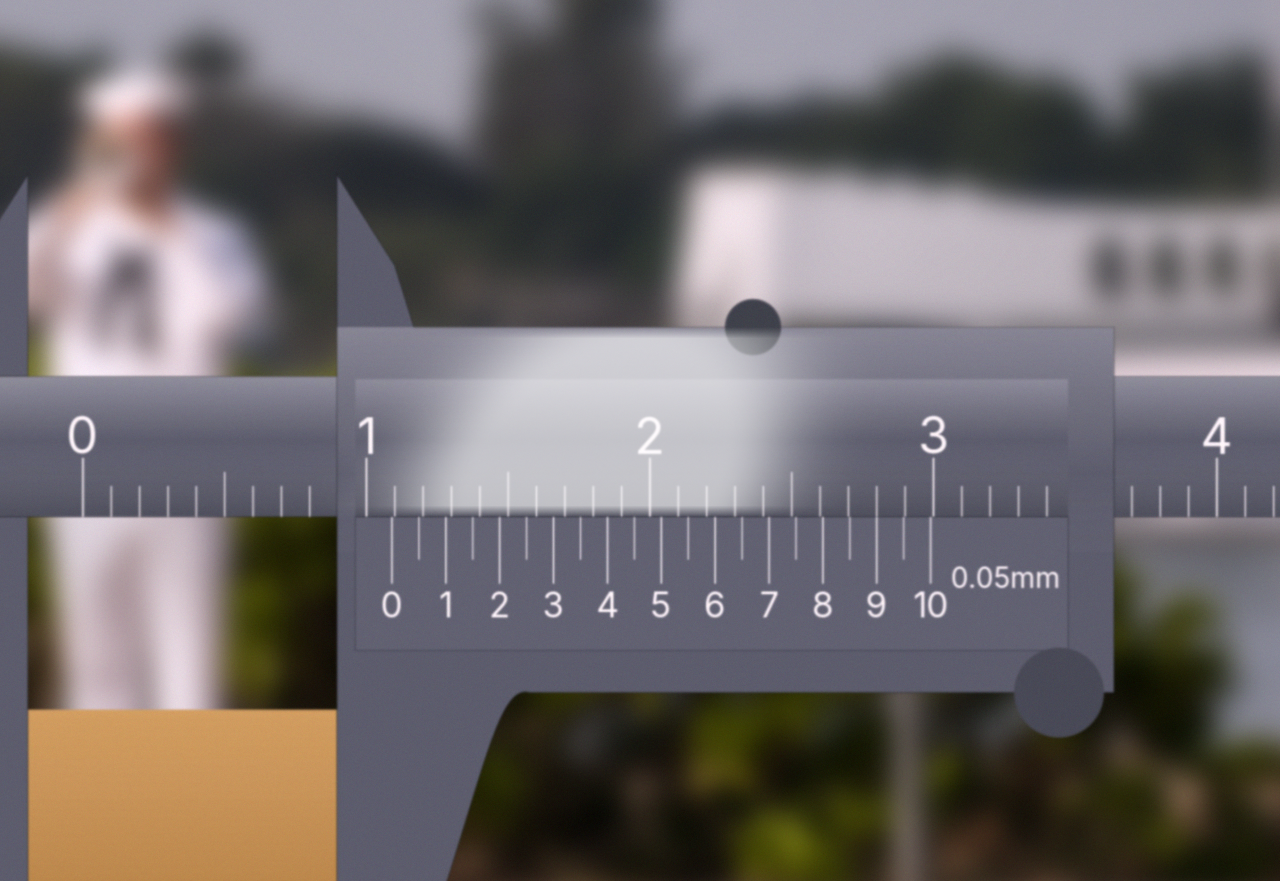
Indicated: {"value": 10.9, "unit": "mm"}
